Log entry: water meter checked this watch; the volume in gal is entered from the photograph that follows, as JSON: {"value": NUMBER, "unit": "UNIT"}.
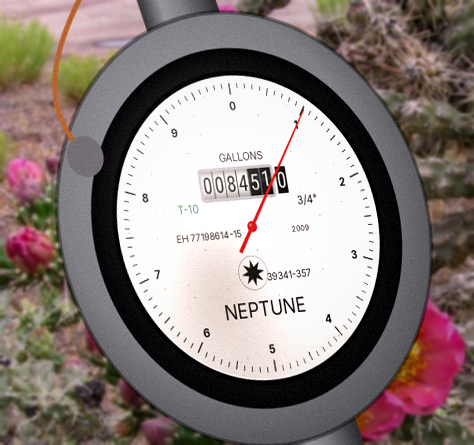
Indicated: {"value": 84511.0, "unit": "gal"}
